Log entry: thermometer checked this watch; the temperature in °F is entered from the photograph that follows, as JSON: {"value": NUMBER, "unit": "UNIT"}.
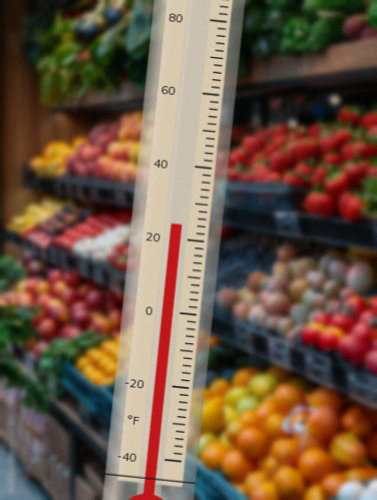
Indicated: {"value": 24, "unit": "°F"}
